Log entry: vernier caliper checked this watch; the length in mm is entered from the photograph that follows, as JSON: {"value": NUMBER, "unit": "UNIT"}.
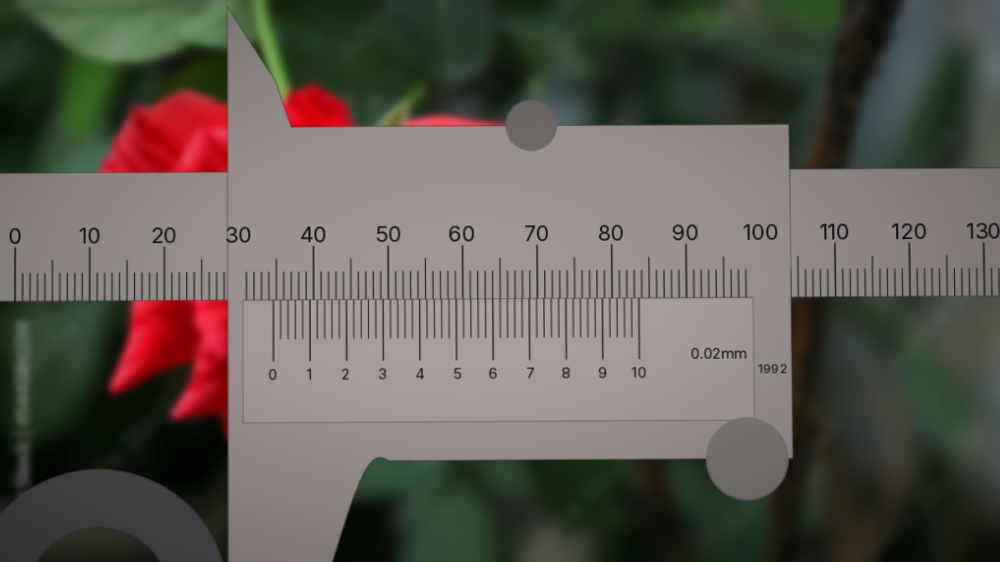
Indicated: {"value": 34.6, "unit": "mm"}
